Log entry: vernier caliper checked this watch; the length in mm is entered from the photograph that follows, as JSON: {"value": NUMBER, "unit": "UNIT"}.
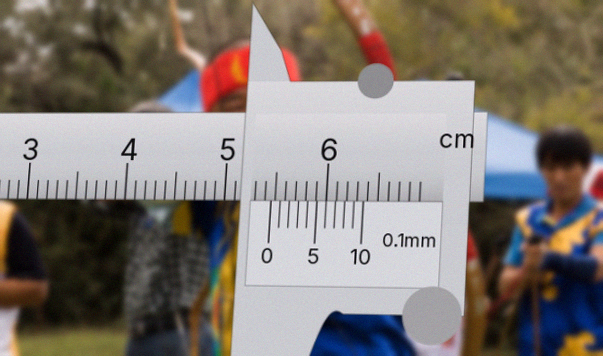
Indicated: {"value": 54.6, "unit": "mm"}
